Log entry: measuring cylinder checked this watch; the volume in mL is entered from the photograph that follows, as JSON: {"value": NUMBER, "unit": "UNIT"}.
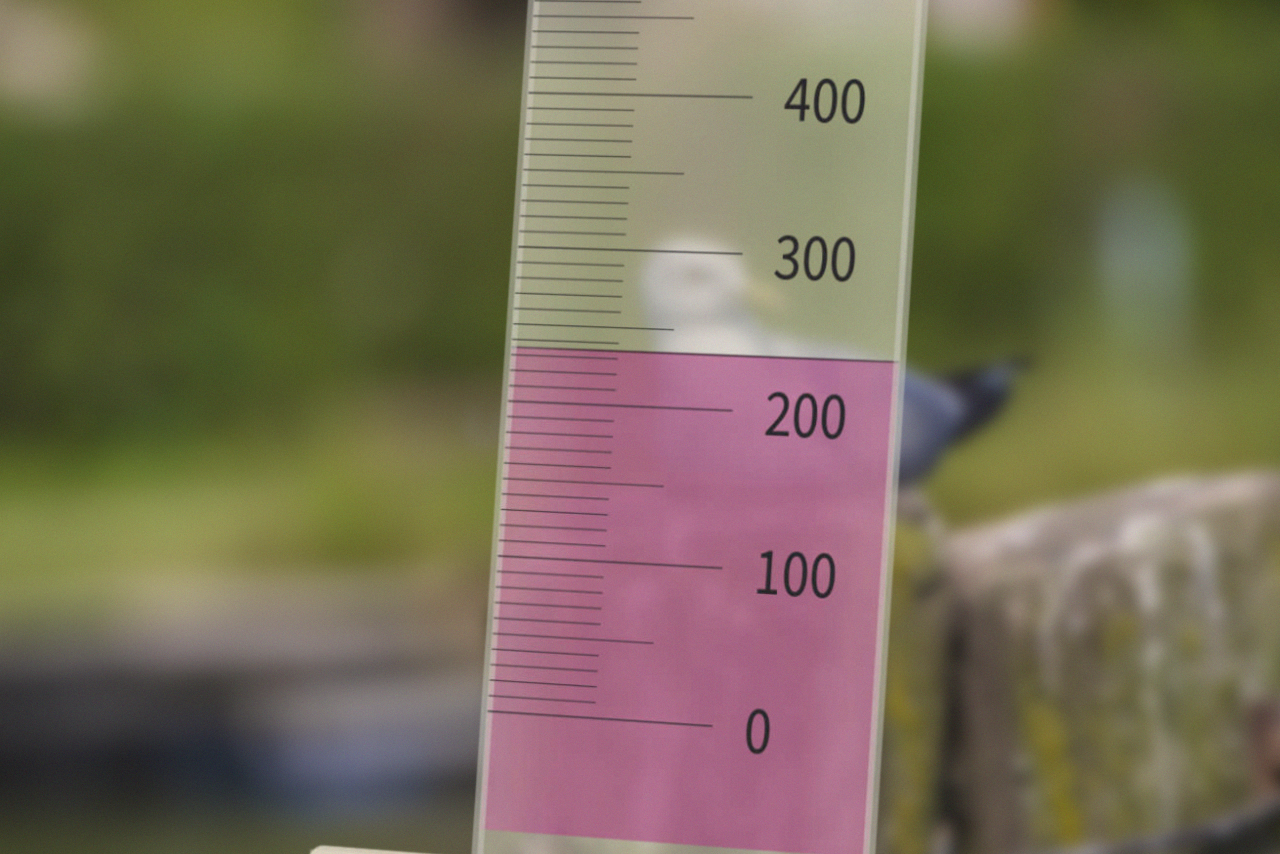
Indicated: {"value": 235, "unit": "mL"}
